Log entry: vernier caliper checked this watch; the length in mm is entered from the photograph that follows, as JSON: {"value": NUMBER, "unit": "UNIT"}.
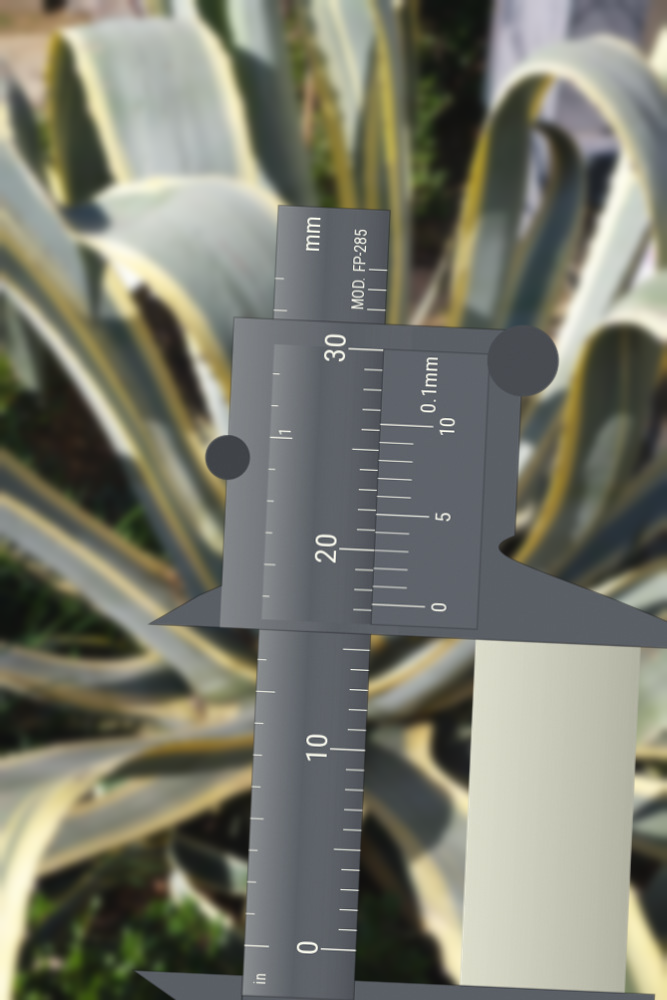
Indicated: {"value": 17.3, "unit": "mm"}
